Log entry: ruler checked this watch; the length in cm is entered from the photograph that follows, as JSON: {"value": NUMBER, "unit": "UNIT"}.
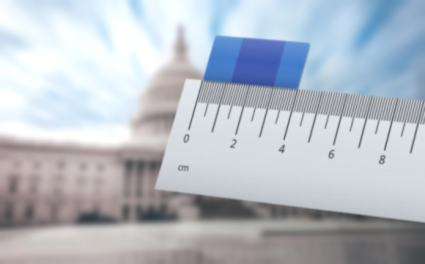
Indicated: {"value": 4, "unit": "cm"}
